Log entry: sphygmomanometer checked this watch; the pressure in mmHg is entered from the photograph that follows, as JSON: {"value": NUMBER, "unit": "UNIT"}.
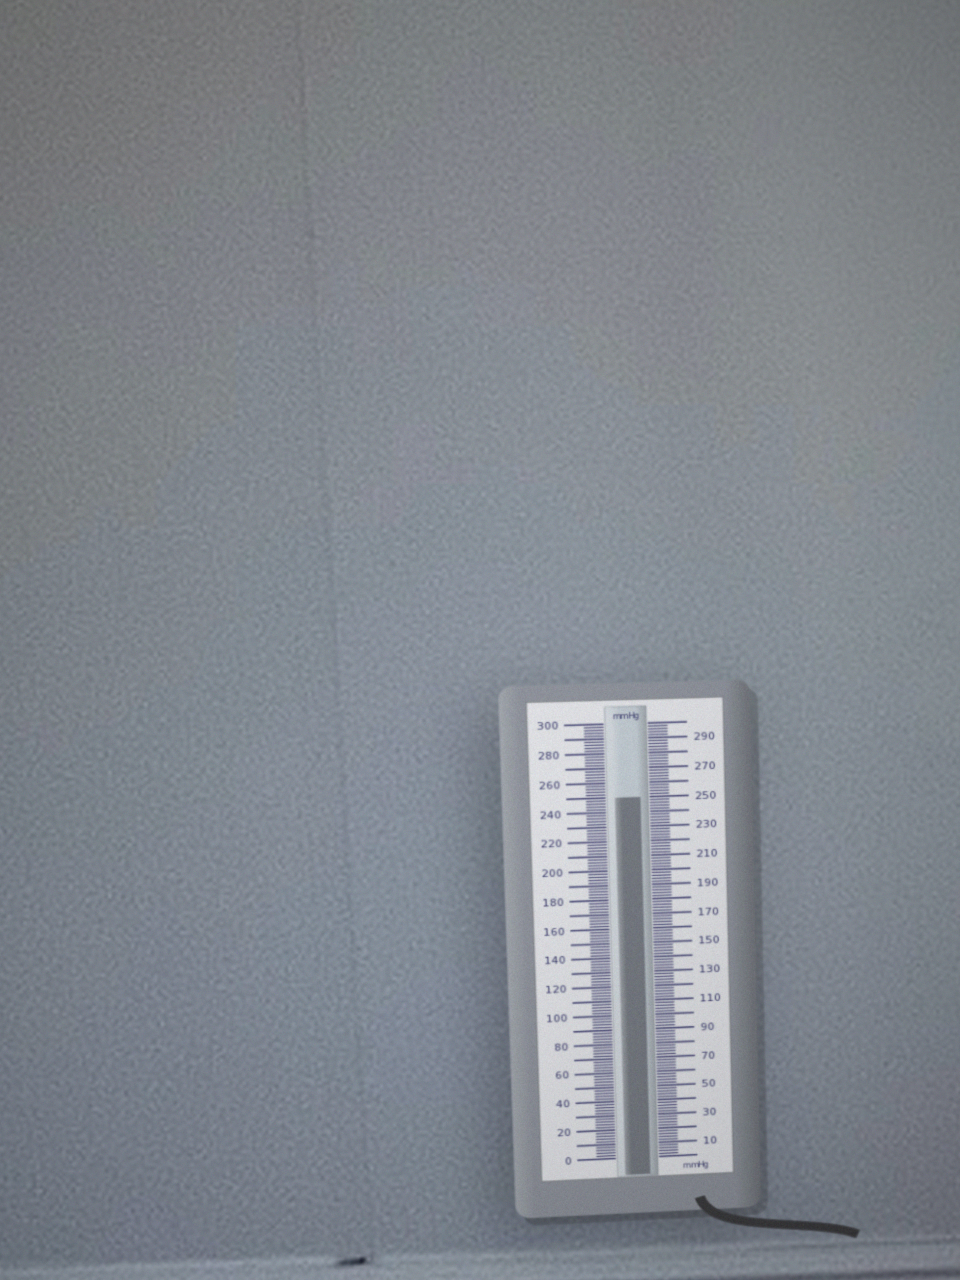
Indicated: {"value": 250, "unit": "mmHg"}
